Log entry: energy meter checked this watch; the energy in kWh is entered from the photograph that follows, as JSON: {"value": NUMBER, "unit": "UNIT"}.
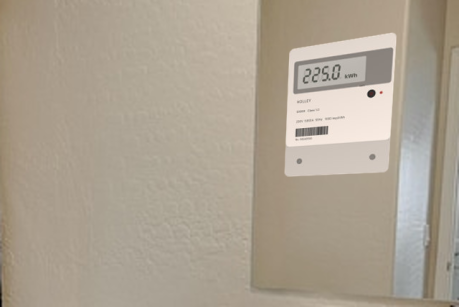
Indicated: {"value": 225.0, "unit": "kWh"}
